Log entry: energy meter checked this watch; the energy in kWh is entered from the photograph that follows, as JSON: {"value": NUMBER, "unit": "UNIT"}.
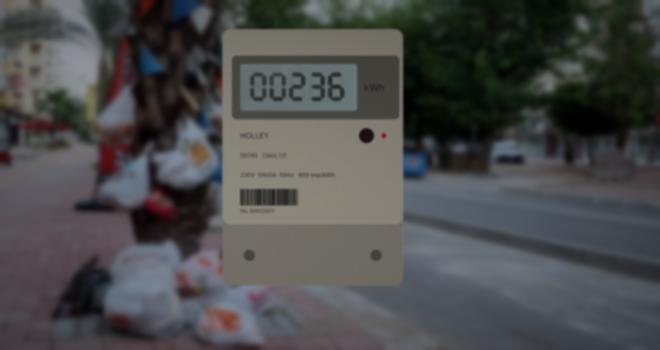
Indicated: {"value": 236, "unit": "kWh"}
